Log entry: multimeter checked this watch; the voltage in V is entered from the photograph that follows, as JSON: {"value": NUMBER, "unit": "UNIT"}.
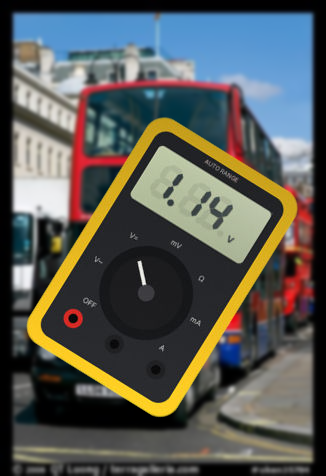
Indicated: {"value": 1.14, "unit": "V"}
